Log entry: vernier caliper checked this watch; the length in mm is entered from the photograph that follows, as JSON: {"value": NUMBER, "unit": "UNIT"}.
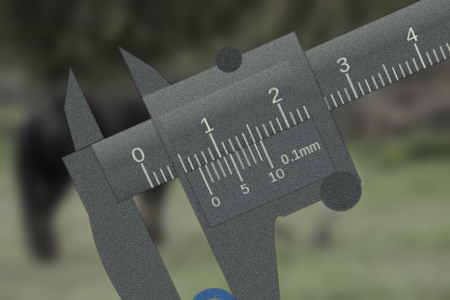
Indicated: {"value": 6.8, "unit": "mm"}
